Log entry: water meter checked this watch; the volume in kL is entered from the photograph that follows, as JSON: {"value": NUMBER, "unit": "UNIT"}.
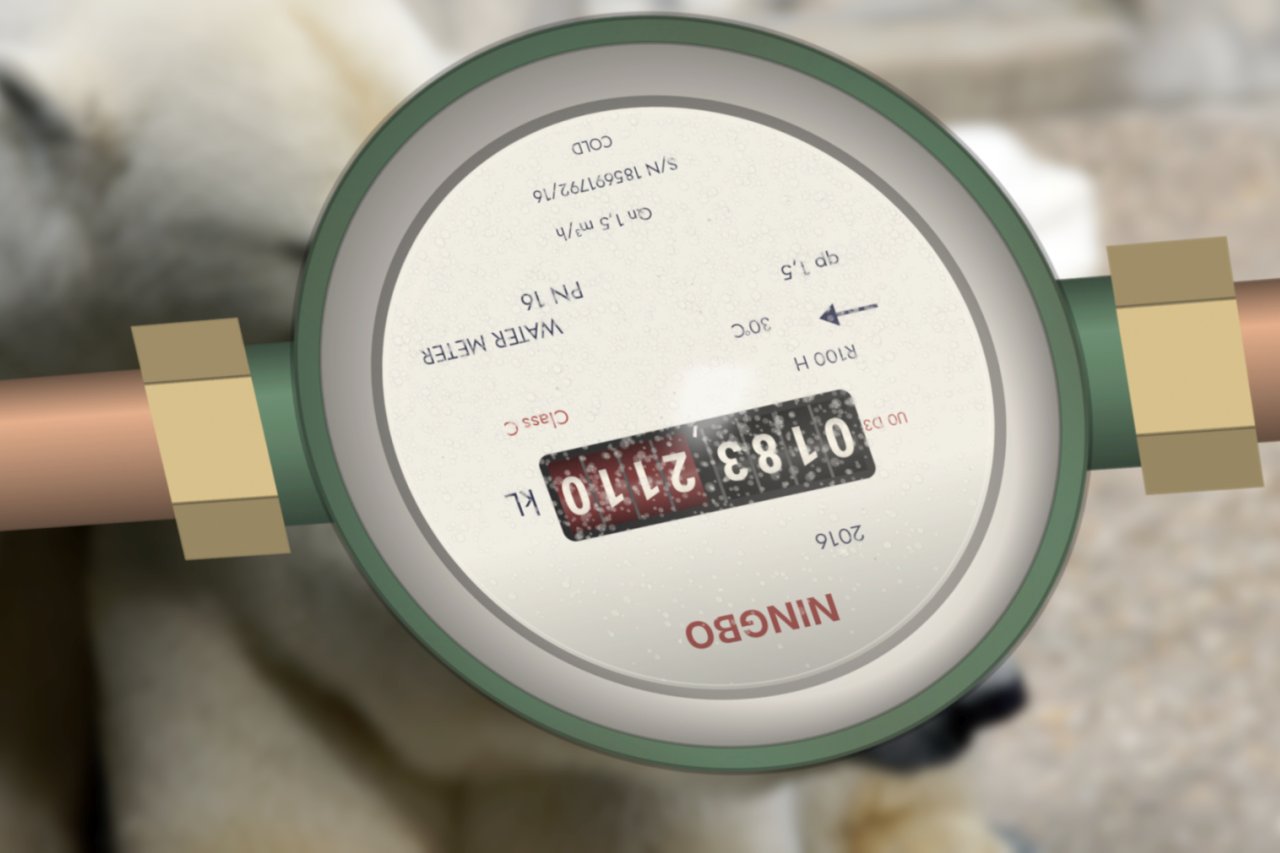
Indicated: {"value": 183.2110, "unit": "kL"}
